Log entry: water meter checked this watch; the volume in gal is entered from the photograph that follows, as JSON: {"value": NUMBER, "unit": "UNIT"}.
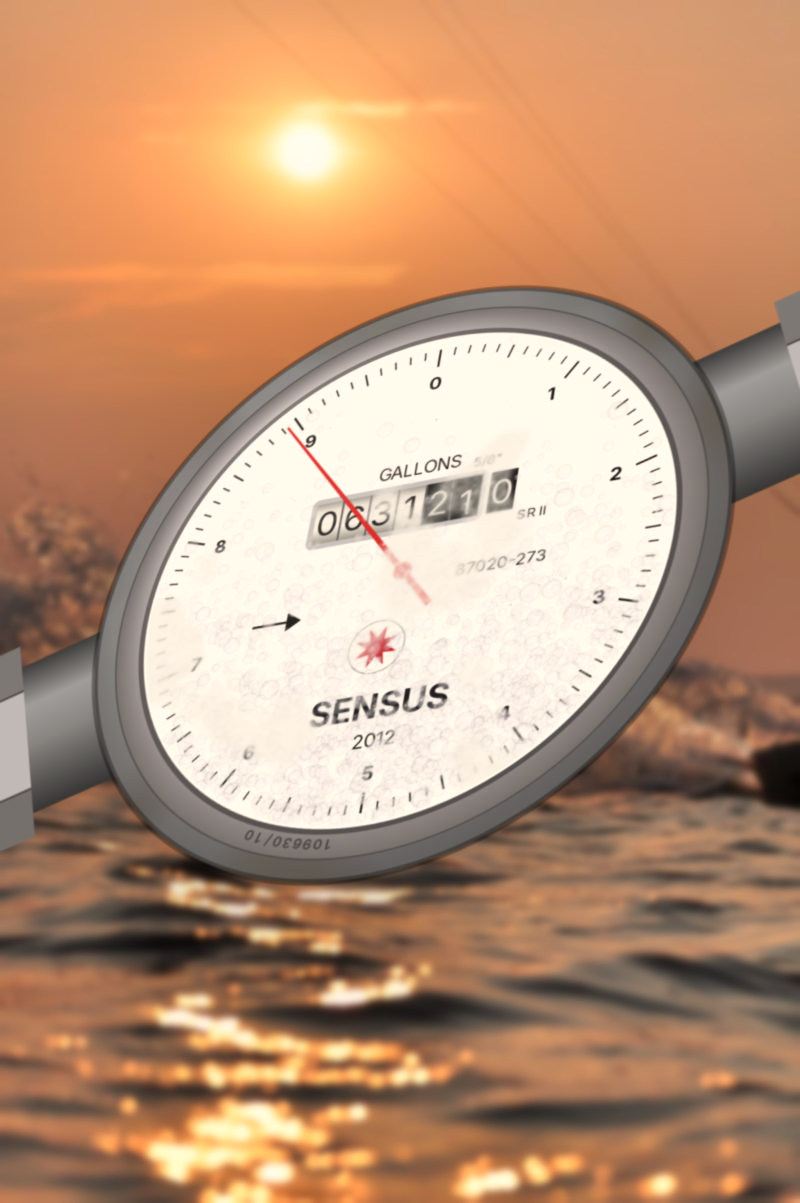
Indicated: {"value": 631208.9, "unit": "gal"}
